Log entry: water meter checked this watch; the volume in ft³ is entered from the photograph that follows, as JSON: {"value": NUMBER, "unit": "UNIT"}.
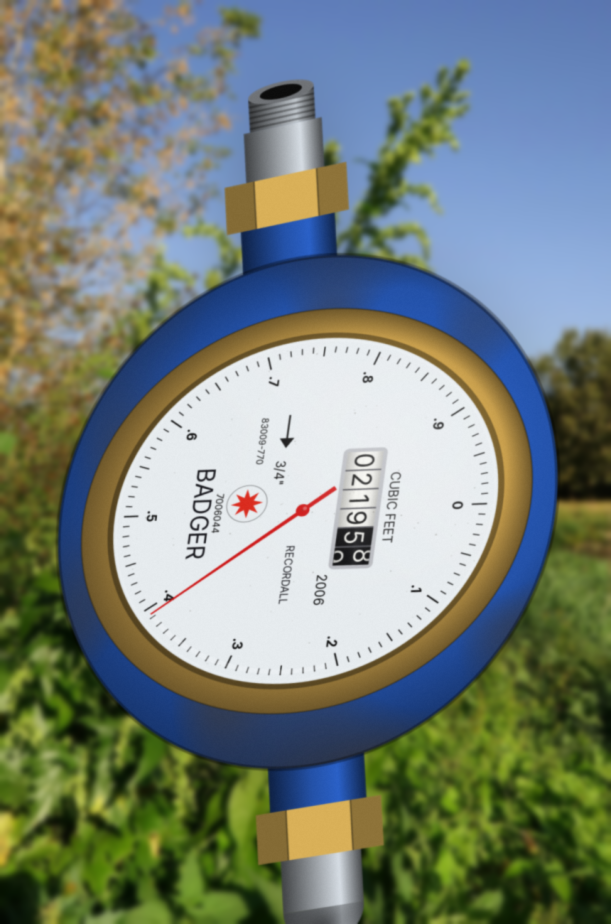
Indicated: {"value": 21958.39, "unit": "ft³"}
